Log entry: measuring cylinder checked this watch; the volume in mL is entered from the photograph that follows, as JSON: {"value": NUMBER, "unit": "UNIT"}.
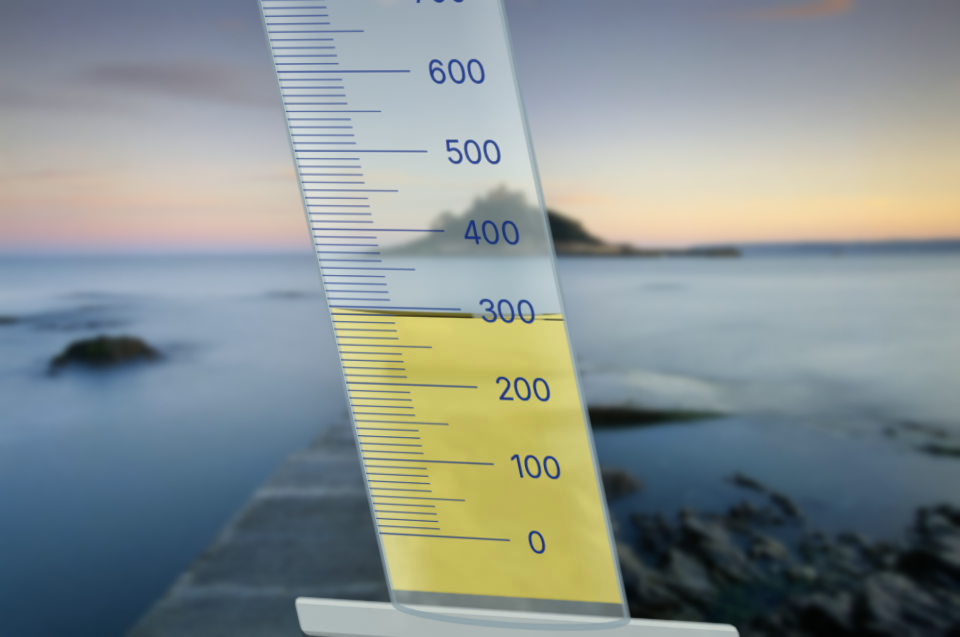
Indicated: {"value": 290, "unit": "mL"}
